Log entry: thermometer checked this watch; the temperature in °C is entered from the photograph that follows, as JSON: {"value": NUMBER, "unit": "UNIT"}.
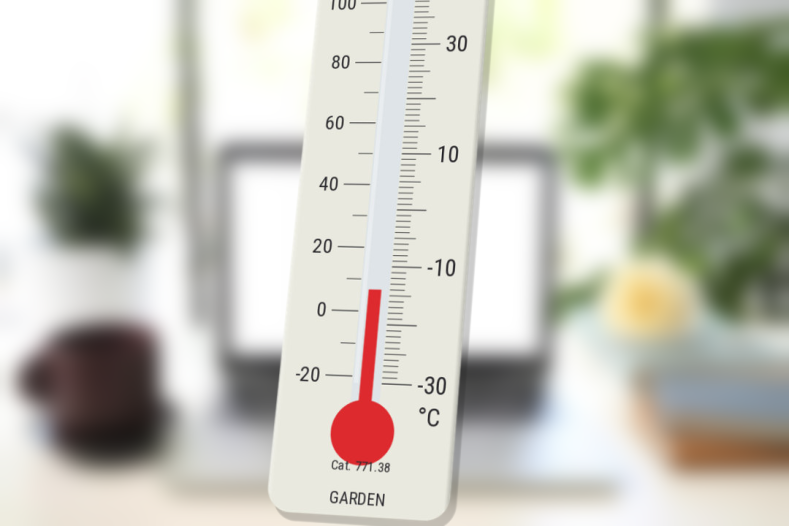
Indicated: {"value": -14, "unit": "°C"}
